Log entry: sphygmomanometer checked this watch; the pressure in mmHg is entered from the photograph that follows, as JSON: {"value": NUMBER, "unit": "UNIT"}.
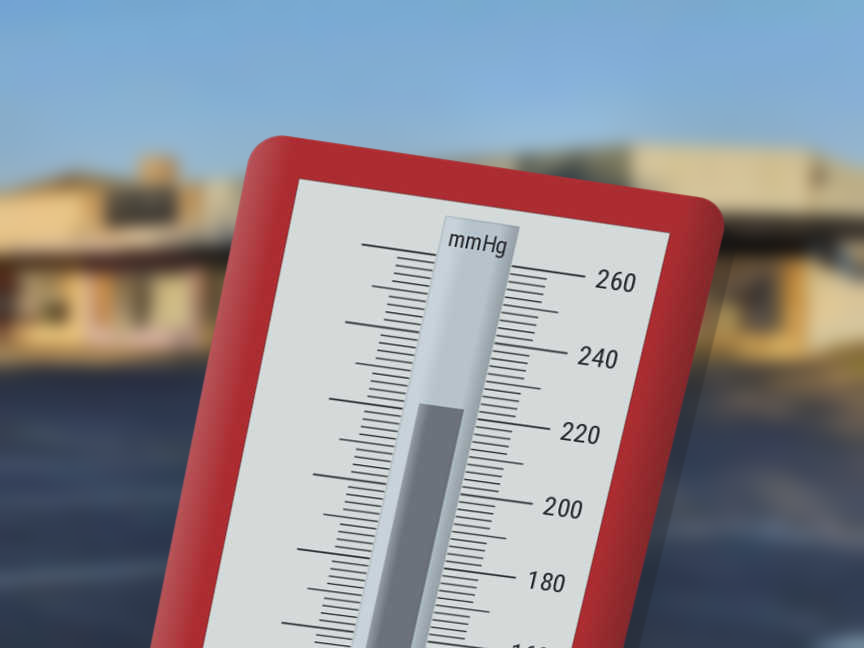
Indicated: {"value": 222, "unit": "mmHg"}
